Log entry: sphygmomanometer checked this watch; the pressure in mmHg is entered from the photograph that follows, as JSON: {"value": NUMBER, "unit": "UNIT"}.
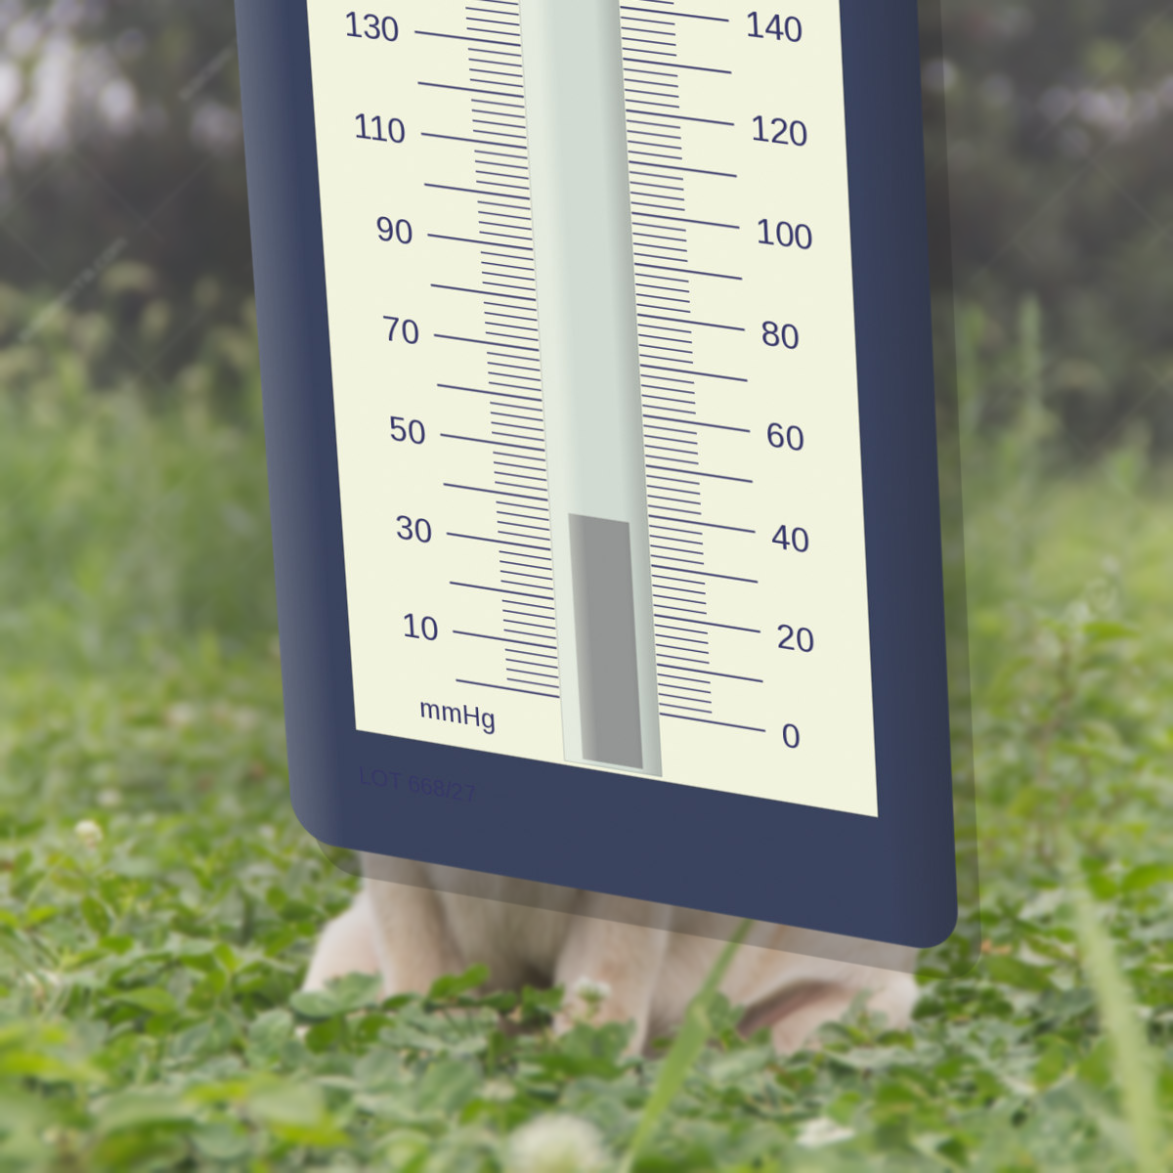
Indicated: {"value": 38, "unit": "mmHg"}
